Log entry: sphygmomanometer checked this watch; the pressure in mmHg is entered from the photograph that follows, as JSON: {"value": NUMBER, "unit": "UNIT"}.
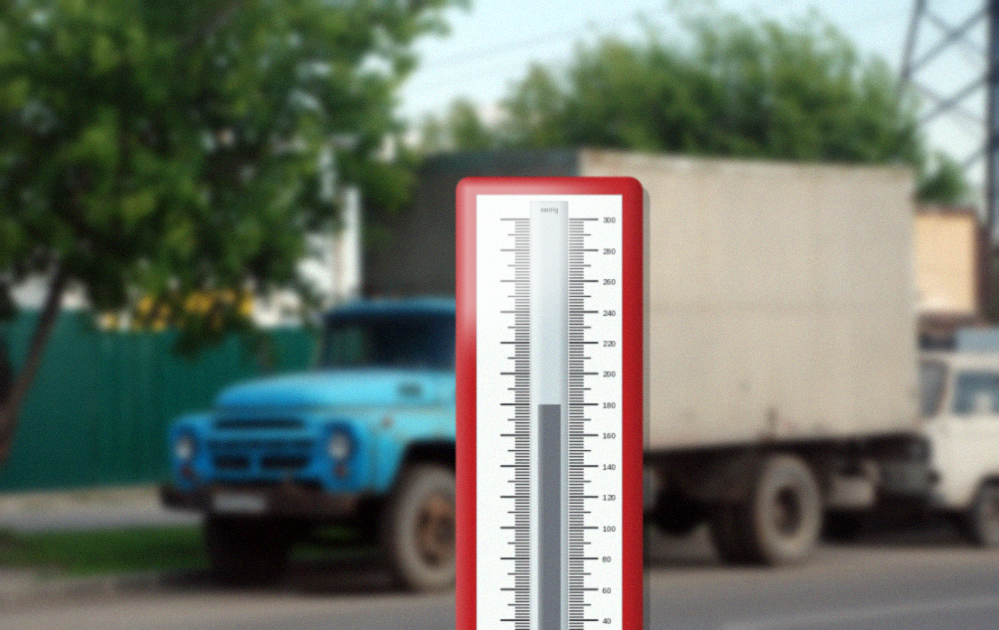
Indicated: {"value": 180, "unit": "mmHg"}
